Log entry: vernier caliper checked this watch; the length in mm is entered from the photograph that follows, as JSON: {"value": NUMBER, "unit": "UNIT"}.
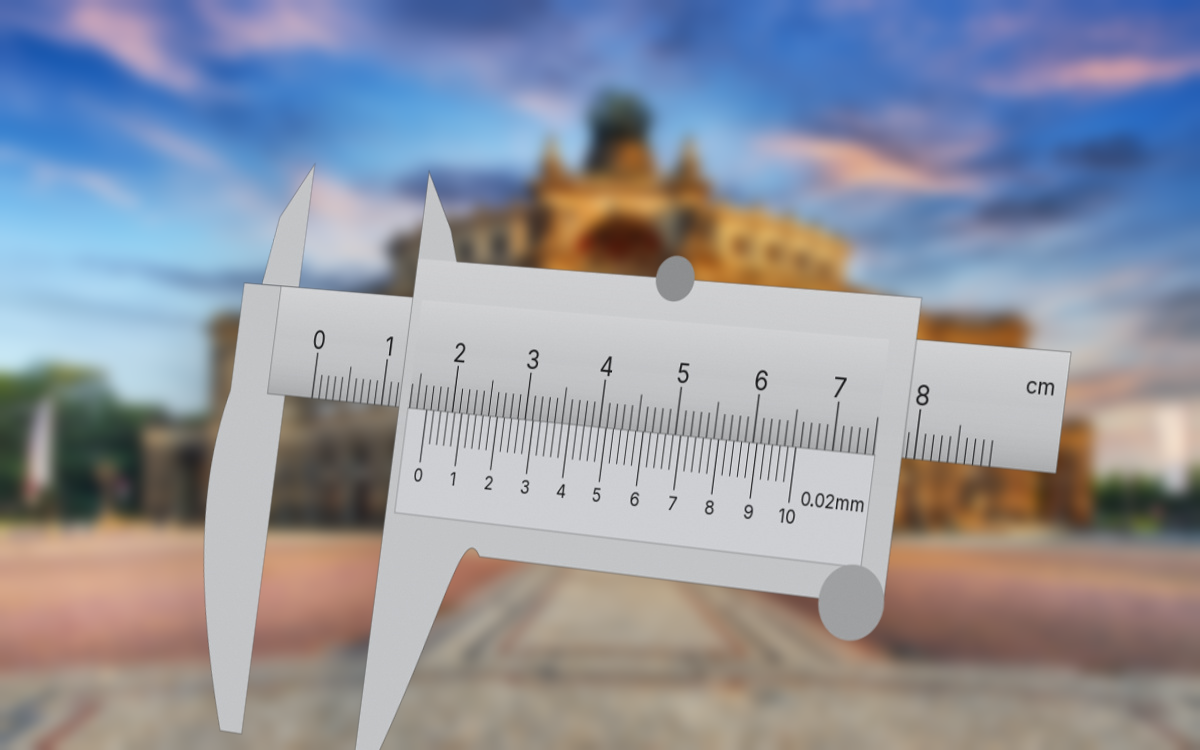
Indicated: {"value": 16.4, "unit": "mm"}
